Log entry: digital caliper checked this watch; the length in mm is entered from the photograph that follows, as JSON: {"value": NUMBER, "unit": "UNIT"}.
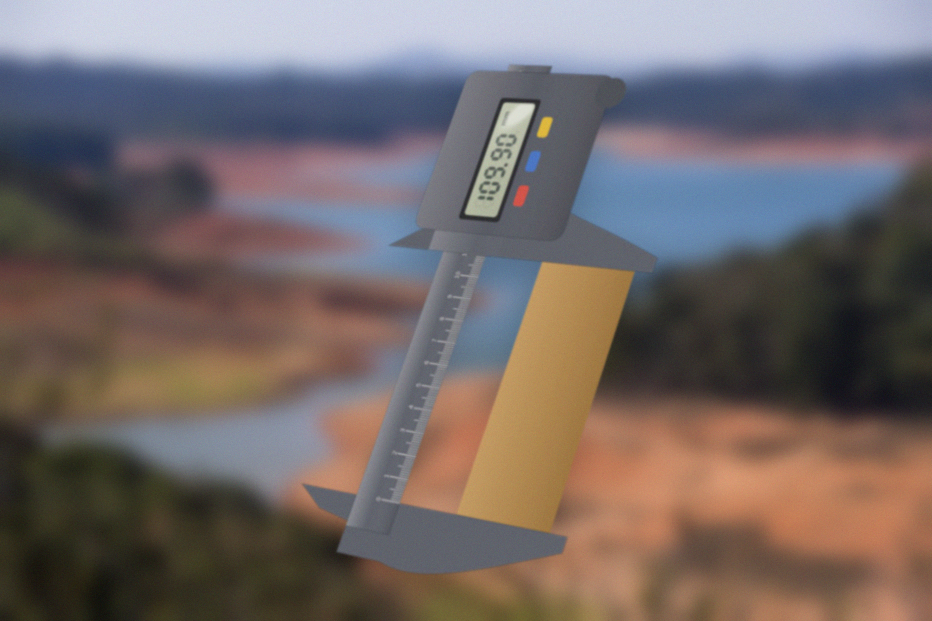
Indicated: {"value": 109.90, "unit": "mm"}
